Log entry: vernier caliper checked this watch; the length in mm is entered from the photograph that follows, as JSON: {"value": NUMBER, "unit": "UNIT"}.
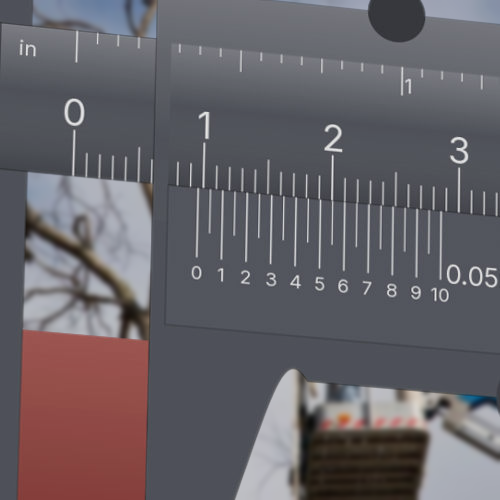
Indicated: {"value": 9.6, "unit": "mm"}
